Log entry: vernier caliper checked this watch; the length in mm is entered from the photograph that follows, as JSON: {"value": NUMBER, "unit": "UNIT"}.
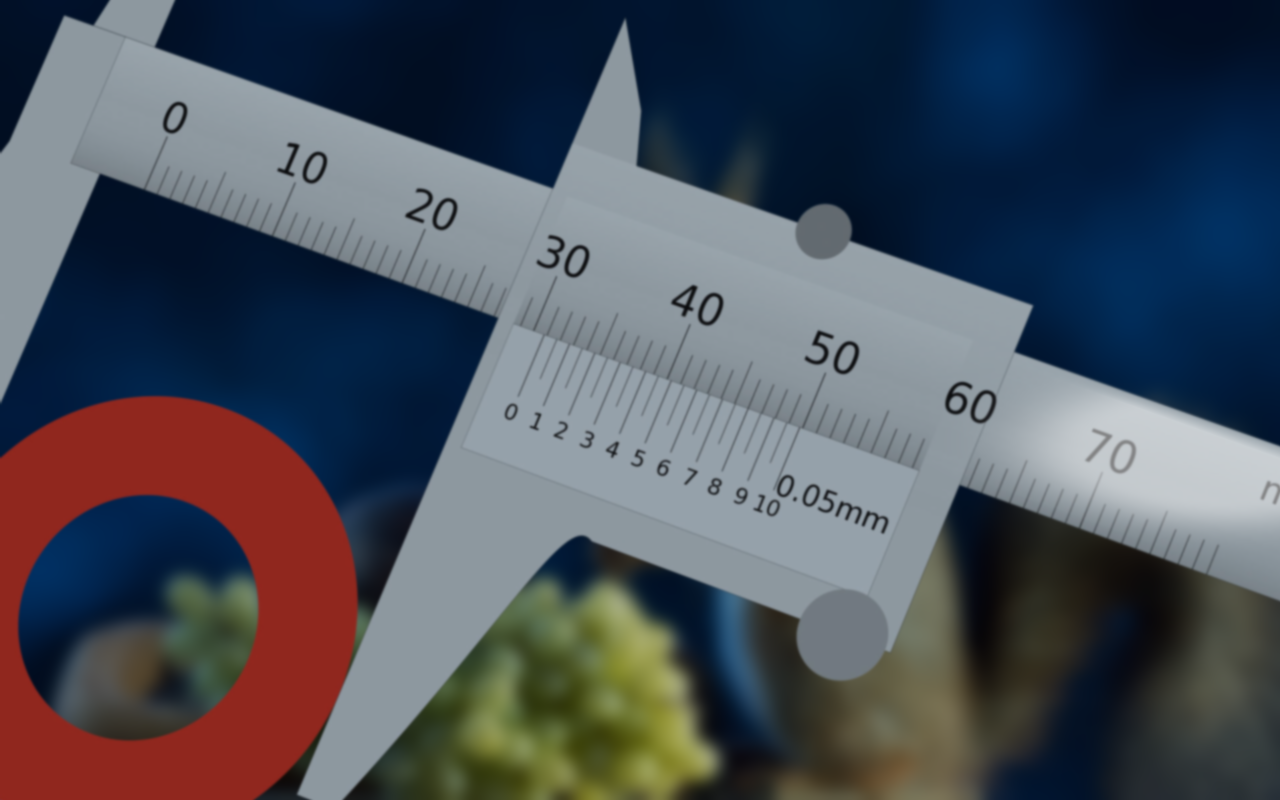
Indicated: {"value": 30.8, "unit": "mm"}
